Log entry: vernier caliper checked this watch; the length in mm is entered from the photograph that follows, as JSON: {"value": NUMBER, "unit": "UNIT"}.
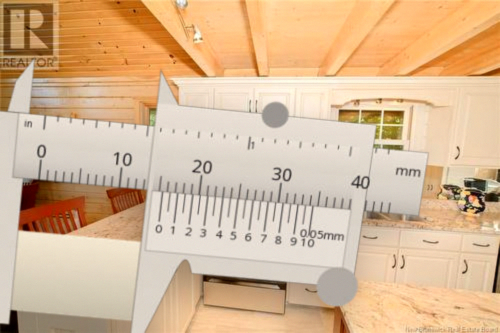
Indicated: {"value": 15.4, "unit": "mm"}
